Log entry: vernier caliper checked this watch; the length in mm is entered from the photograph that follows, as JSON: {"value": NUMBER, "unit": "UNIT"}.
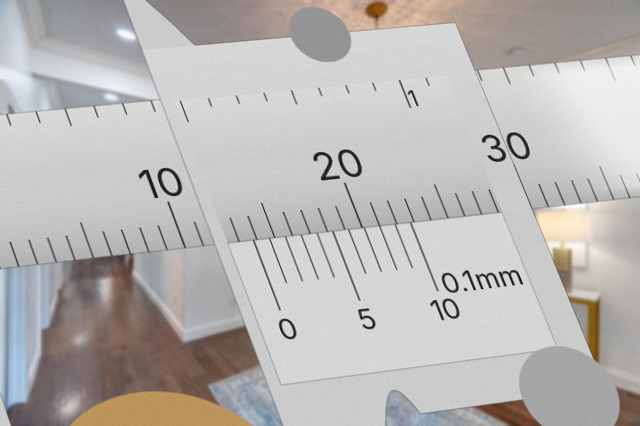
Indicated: {"value": 13.8, "unit": "mm"}
